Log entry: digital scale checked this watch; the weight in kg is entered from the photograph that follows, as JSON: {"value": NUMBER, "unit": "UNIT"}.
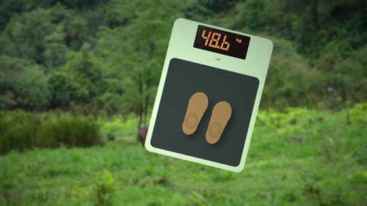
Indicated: {"value": 48.6, "unit": "kg"}
